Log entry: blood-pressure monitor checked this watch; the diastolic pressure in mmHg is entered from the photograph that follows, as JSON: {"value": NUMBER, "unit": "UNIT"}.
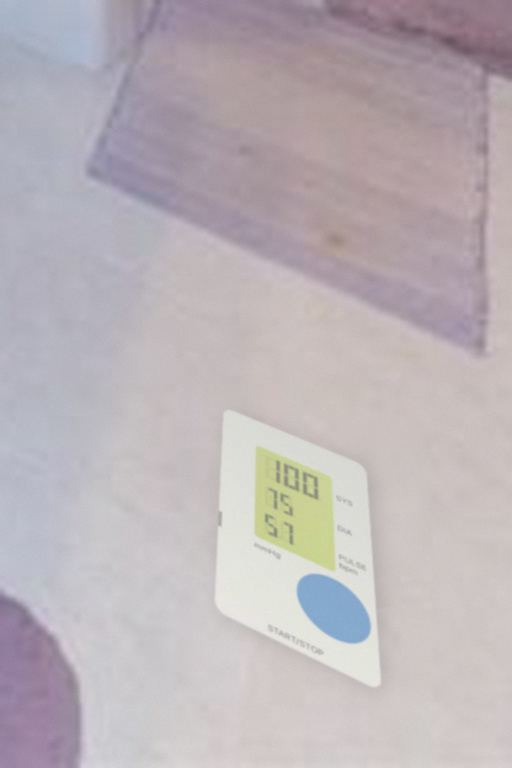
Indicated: {"value": 75, "unit": "mmHg"}
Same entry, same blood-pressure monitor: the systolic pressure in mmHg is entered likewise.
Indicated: {"value": 100, "unit": "mmHg"}
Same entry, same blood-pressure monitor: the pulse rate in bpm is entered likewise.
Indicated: {"value": 57, "unit": "bpm"}
